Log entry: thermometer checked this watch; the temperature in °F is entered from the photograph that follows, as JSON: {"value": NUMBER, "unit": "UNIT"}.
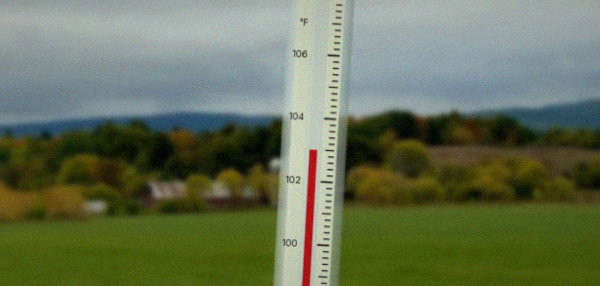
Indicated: {"value": 103, "unit": "°F"}
